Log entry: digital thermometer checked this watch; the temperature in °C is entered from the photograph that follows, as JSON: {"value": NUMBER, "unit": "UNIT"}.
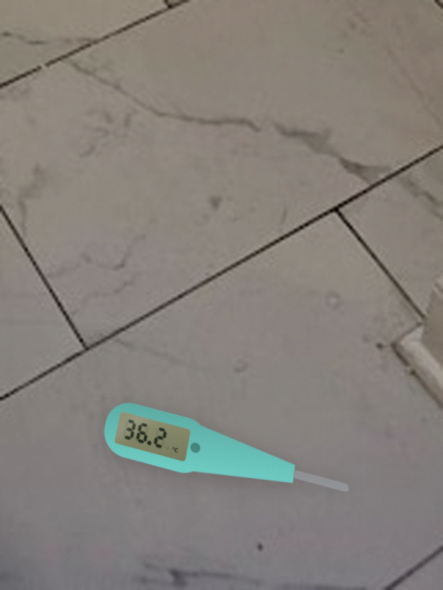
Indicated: {"value": 36.2, "unit": "°C"}
